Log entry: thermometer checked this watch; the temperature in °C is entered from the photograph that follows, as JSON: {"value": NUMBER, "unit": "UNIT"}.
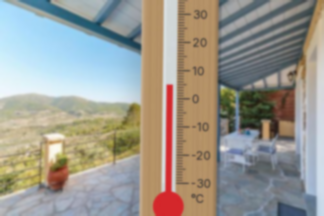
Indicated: {"value": 5, "unit": "°C"}
